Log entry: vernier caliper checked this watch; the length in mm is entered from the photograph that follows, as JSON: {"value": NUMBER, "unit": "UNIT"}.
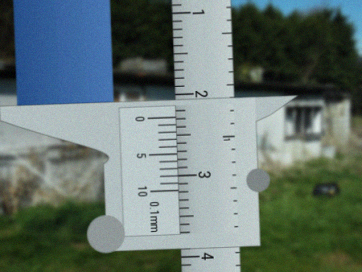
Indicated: {"value": 22.8, "unit": "mm"}
